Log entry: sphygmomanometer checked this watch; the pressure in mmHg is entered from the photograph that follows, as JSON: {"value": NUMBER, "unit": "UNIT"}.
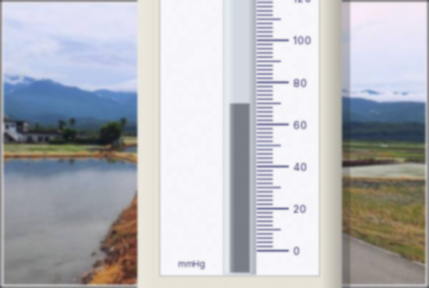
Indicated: {"value": 70, "unit": "mmHg"}
